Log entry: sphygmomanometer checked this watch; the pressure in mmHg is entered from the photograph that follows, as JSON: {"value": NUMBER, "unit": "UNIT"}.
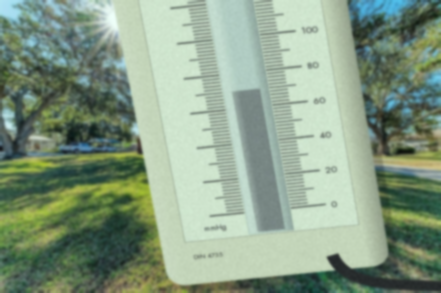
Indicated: {"value": 70, "unit": "mmHg"}
